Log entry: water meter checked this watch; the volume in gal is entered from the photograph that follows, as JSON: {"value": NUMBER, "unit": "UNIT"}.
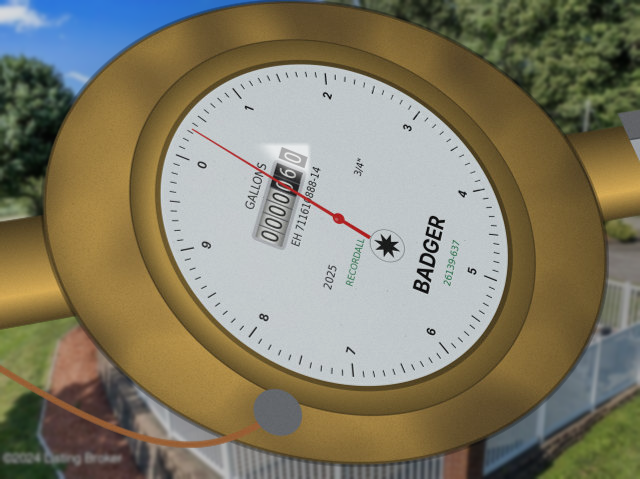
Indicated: {"value": 60.3, "unit": "gal"}
